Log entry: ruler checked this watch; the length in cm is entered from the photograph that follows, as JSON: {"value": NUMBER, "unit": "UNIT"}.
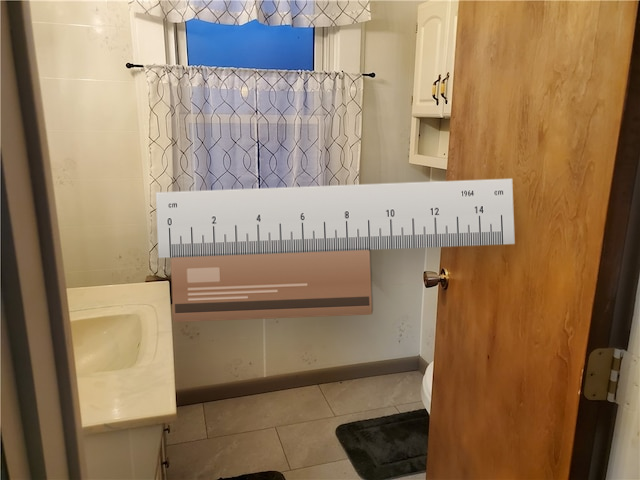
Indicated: {"value": 9, "unit": "cm"}
